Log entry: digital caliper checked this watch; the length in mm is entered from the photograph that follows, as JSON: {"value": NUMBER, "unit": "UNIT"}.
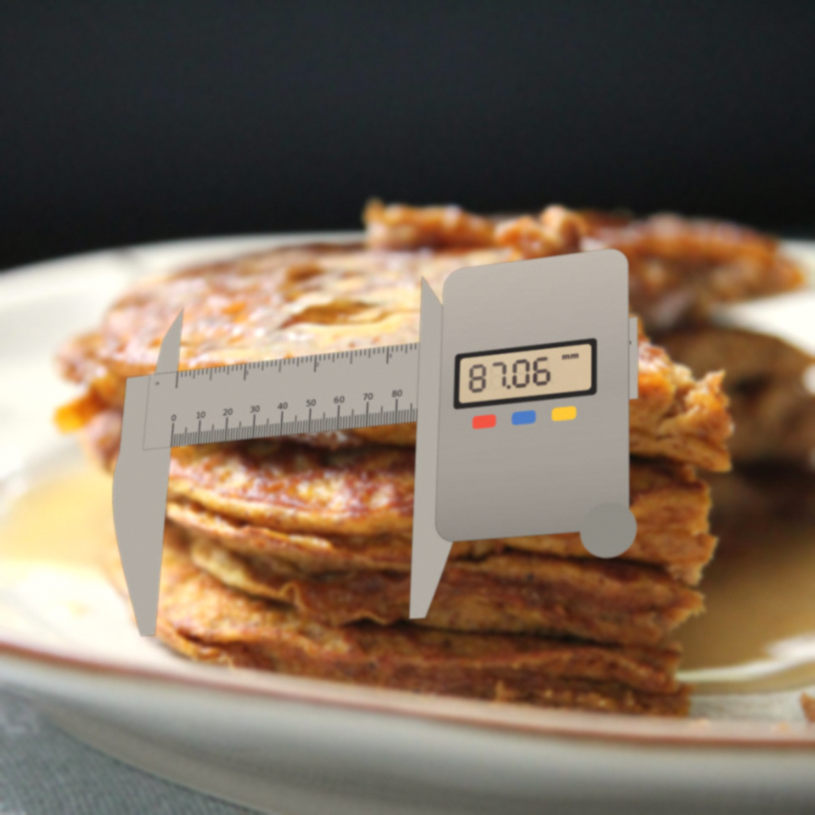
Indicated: {"value": 87.06, "unit": "mm"}
